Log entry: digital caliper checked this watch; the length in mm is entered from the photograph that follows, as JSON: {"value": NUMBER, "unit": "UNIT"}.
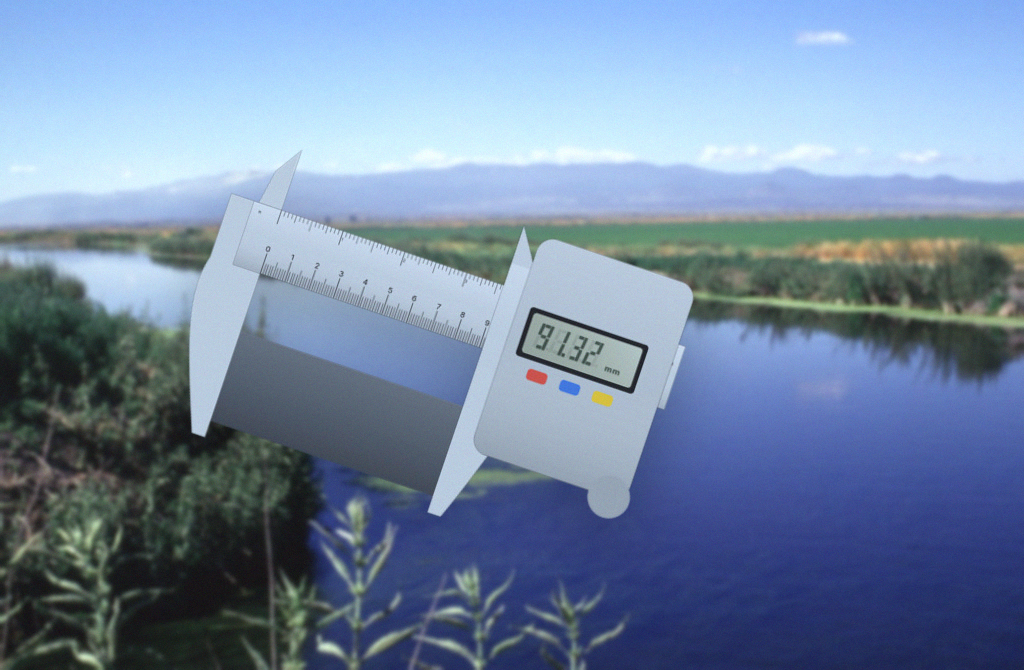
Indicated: {"value": 91.32, "unit": "mm"}
